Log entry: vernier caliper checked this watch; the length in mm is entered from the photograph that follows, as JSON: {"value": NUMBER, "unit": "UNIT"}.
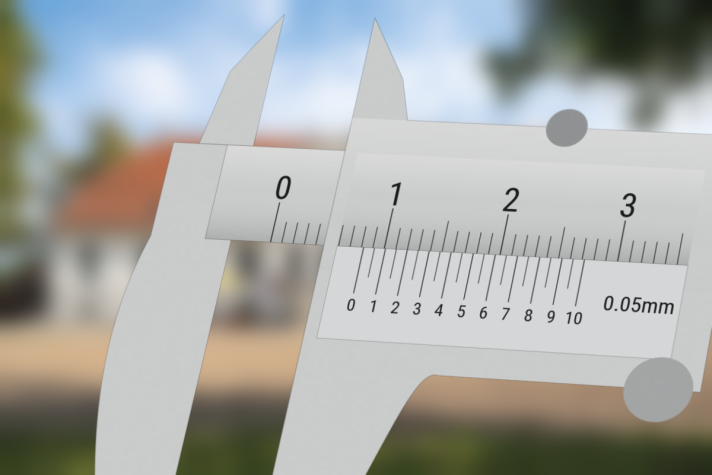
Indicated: {"value": 8.2, "unit": "mm"}
